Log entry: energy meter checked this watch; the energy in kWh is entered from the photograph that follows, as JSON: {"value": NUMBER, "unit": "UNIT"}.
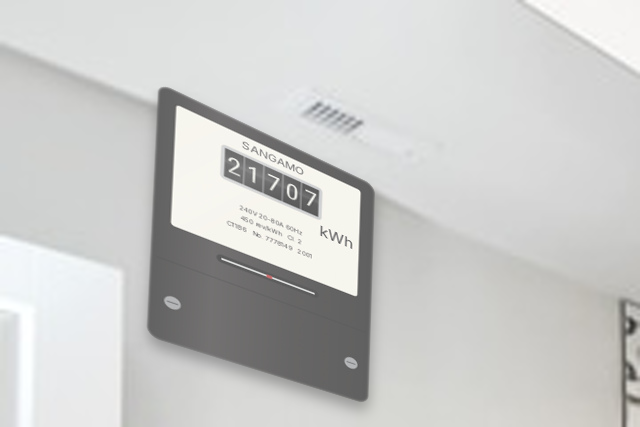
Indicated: {"value": 21707, "unit": "kWh"}
